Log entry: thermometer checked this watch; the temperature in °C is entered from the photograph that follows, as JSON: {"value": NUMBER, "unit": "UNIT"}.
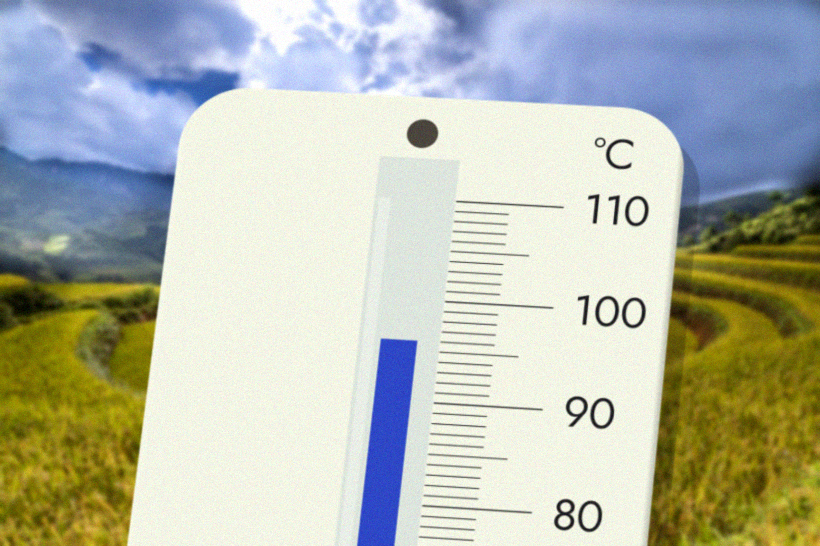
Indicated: {"value": 96, "unit": "°C"}
